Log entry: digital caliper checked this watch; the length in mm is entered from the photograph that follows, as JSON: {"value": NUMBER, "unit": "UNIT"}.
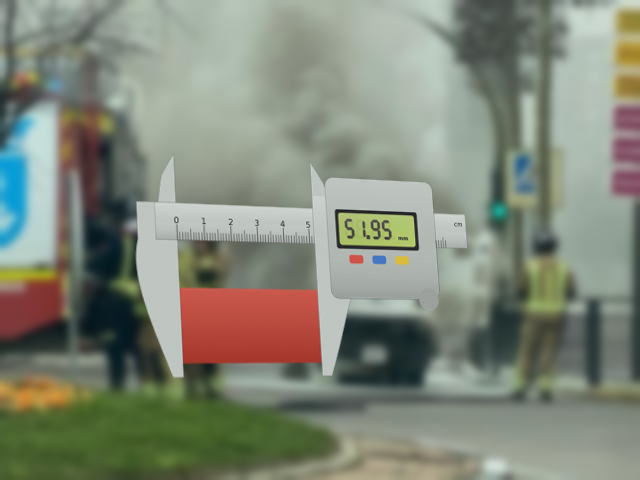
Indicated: {"value": 51.95, "unit": "mm"}
